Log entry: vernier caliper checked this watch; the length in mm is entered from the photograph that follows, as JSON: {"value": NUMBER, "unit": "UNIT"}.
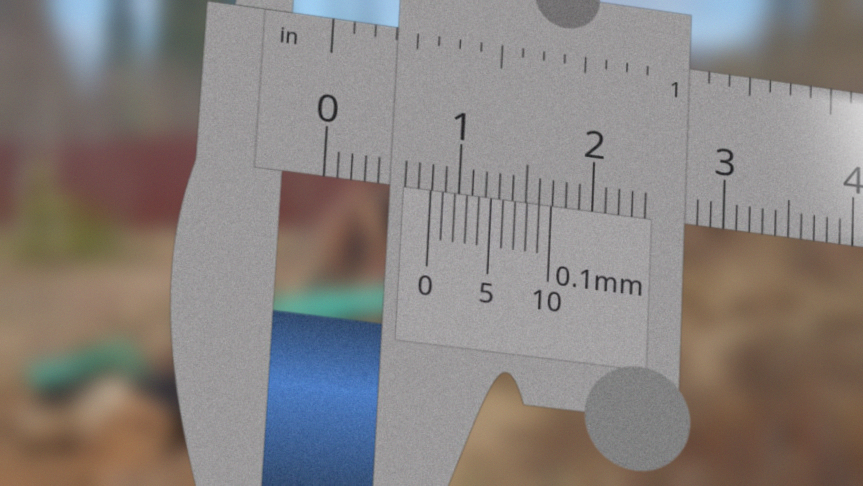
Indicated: {"value": 7.9, "unit": "mm"}
